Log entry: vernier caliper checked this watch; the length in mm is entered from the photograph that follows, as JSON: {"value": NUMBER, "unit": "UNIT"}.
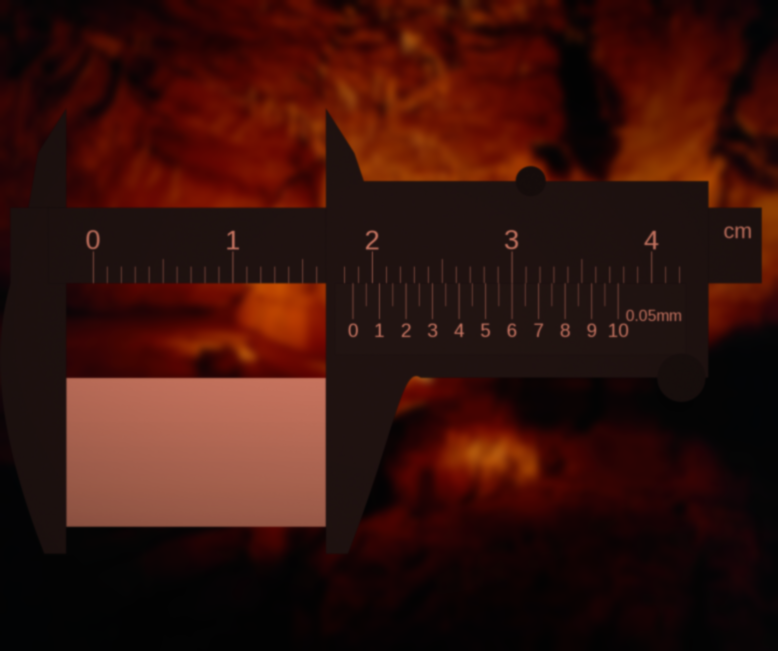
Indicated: {"value": 18.6, "unit": "mm"}
